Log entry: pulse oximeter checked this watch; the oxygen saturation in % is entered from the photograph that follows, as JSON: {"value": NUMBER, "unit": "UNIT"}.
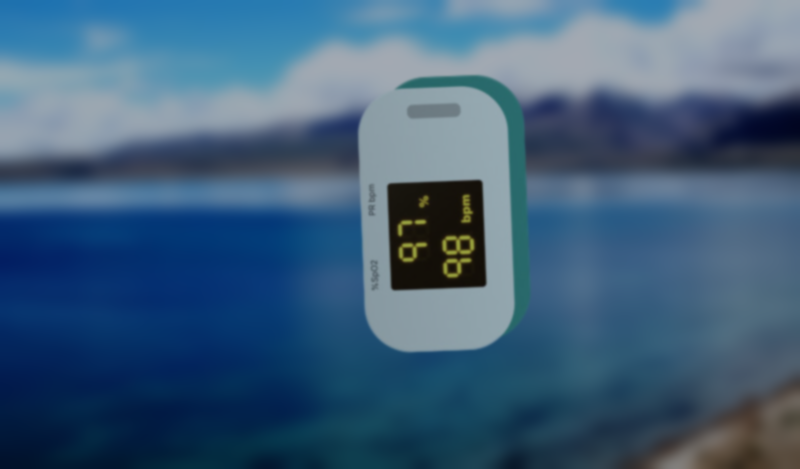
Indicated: {"value": 97, "unit": "%"}
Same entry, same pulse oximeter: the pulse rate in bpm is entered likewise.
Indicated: {"value": 98, "unit": "bpm"}
